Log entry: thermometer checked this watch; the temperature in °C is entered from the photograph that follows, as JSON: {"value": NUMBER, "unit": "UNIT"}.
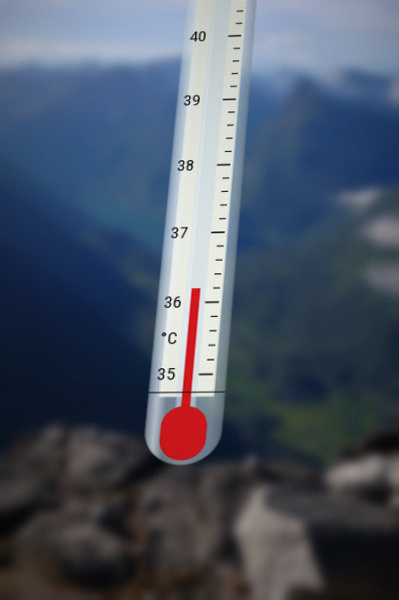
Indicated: {"value": 36.2, "unit": "°C"}
